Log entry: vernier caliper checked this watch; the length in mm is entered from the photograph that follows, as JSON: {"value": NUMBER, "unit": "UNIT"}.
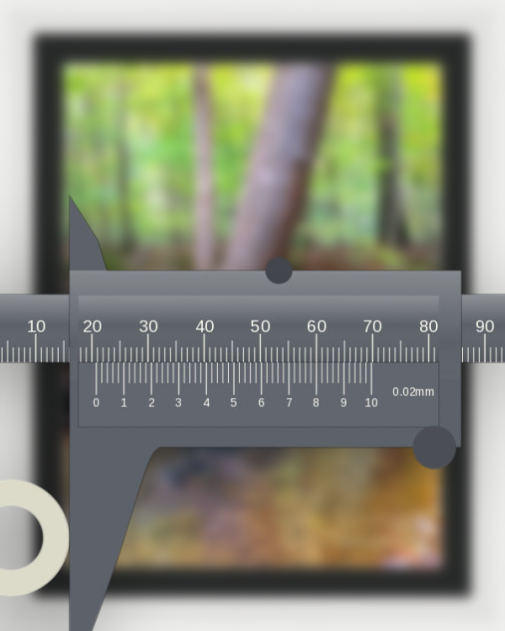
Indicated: {"value": 20.8, "unit": "mm"}
